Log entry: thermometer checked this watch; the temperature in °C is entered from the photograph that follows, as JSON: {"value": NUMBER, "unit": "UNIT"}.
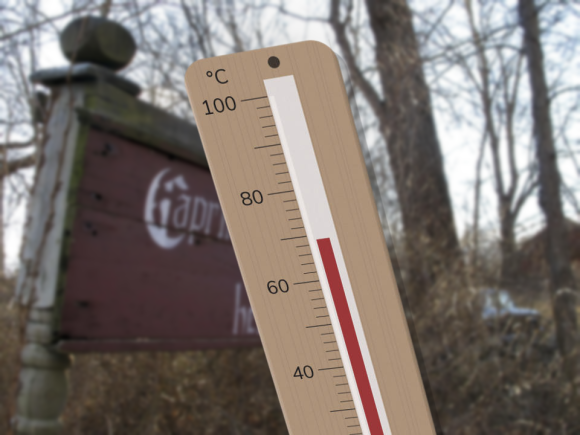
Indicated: {"value": 69, "unit": "°C"}
